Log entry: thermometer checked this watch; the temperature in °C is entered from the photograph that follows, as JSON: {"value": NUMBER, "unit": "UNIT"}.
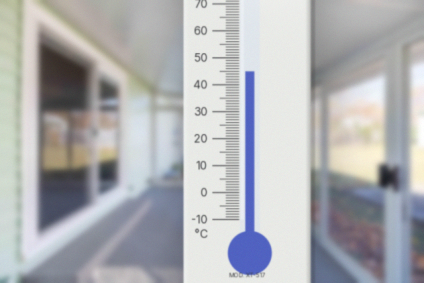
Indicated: {"value": 45, "unit": "°C"}
